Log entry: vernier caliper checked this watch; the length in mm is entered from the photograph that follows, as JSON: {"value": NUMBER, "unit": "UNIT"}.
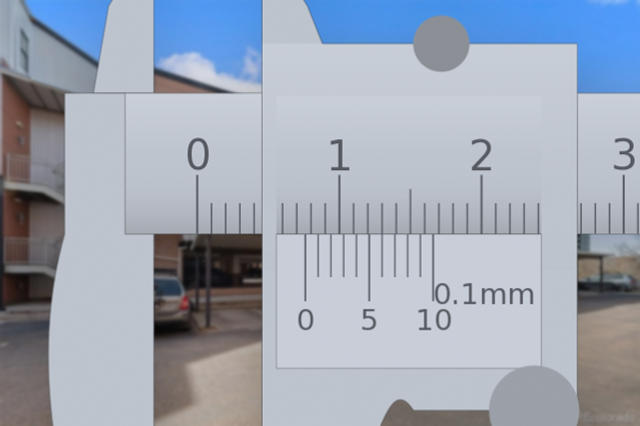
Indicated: {"value": 7.6, "unit": "mm"}
